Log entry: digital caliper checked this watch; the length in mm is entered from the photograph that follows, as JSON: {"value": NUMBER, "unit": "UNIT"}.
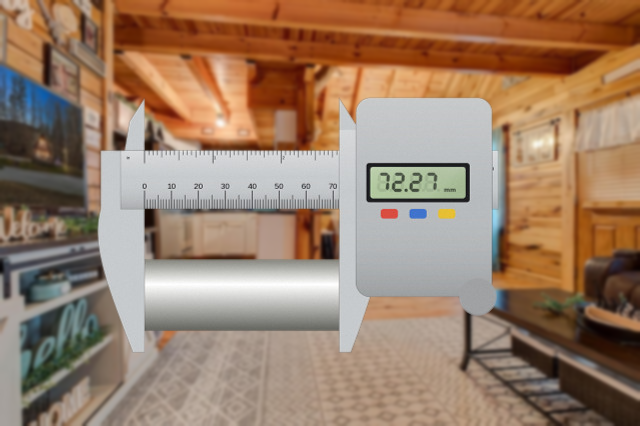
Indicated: {"value": 72.27, "unit": "mm"}
